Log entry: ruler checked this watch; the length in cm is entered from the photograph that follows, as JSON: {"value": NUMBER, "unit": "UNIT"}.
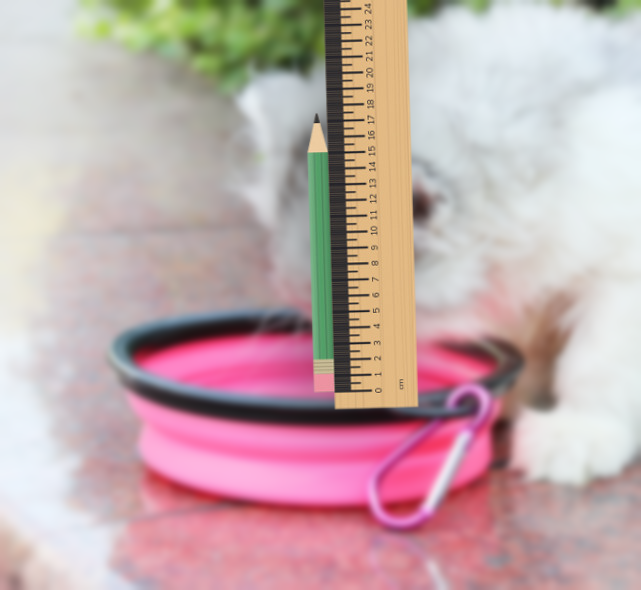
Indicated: {"value": 17.5, "unit": "cm"}
